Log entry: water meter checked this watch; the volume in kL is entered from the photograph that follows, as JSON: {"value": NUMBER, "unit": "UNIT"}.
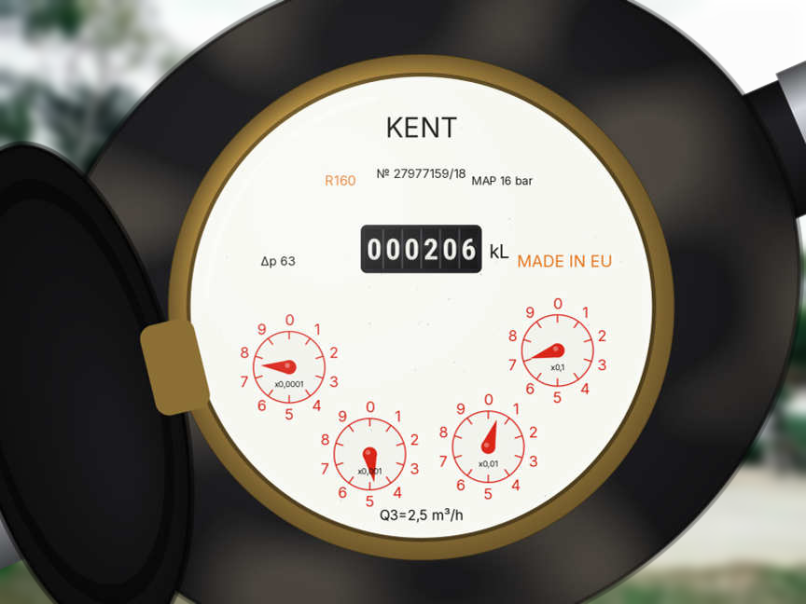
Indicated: {"value": 206.7047, "unit": "kL"}
